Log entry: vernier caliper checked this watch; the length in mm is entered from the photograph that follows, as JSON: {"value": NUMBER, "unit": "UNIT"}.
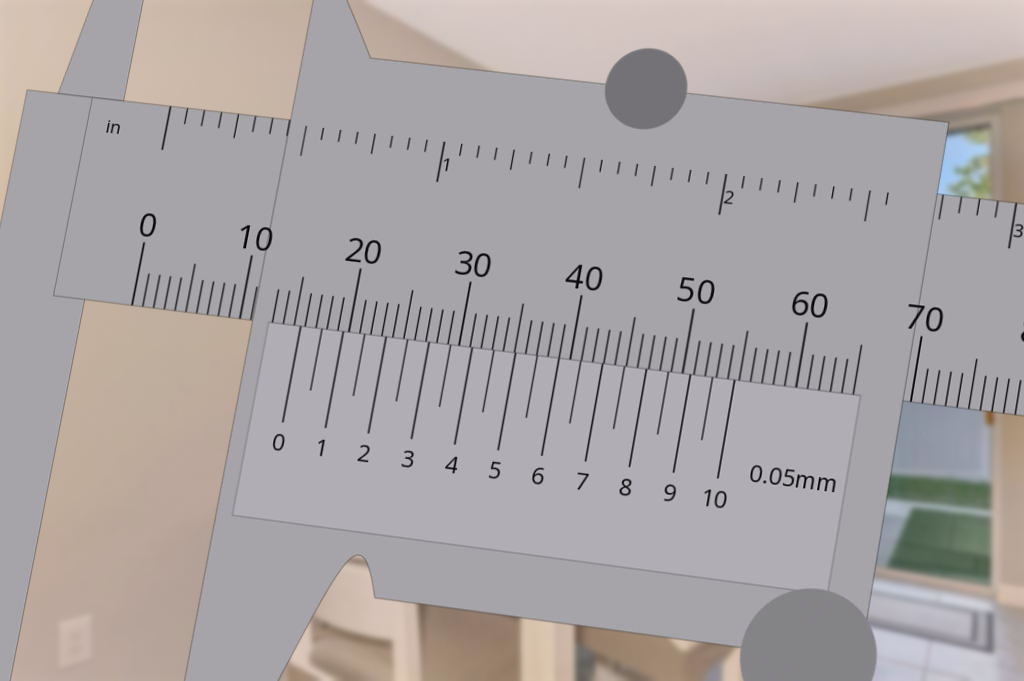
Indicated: {"value": 15.6, "unit": "mm"}
